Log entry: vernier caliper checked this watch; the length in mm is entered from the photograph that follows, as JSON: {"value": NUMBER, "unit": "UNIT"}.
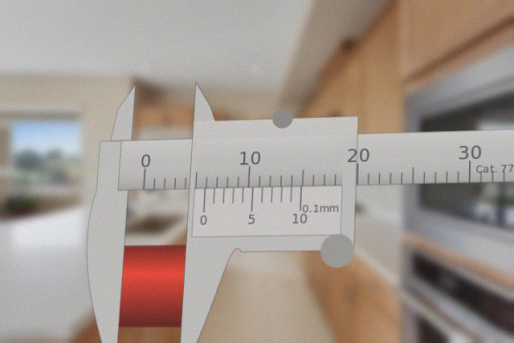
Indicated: {"value": 5.9, "unit": "mm"}
